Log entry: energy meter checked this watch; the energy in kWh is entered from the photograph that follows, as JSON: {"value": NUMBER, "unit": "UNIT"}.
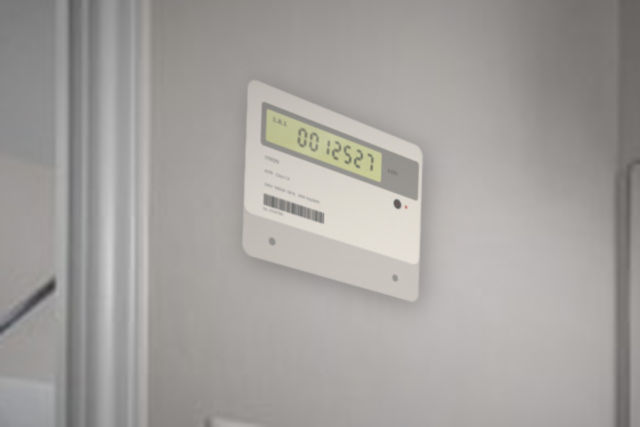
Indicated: {"value": 12527, "unit": "kWh"}
